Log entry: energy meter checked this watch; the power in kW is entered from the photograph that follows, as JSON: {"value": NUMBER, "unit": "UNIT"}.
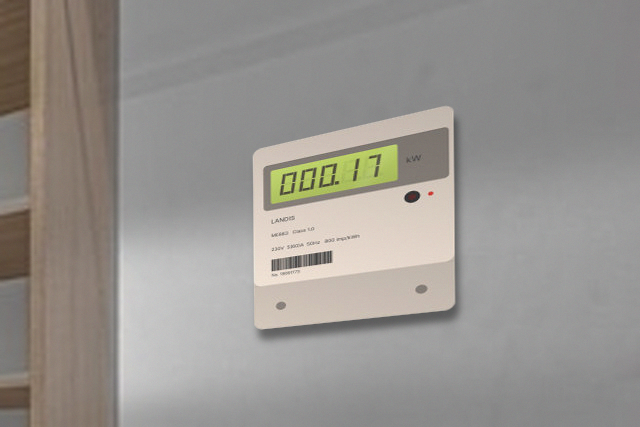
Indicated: {"value": 0.17, "unit": "kW"}
